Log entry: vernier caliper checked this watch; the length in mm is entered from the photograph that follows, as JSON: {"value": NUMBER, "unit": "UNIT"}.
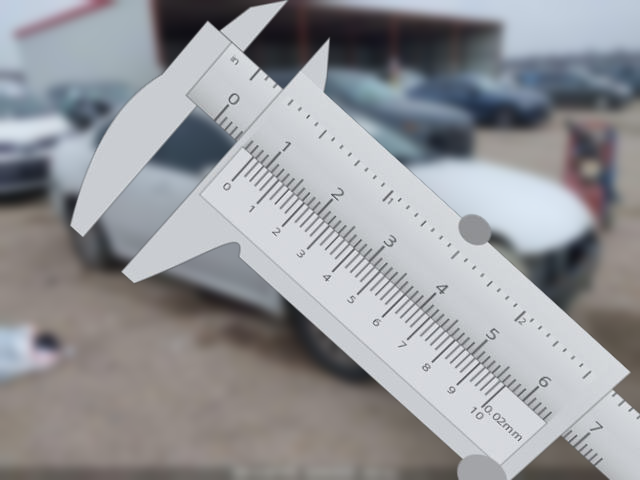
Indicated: {"value": 7.6, "unit": "mm"}
